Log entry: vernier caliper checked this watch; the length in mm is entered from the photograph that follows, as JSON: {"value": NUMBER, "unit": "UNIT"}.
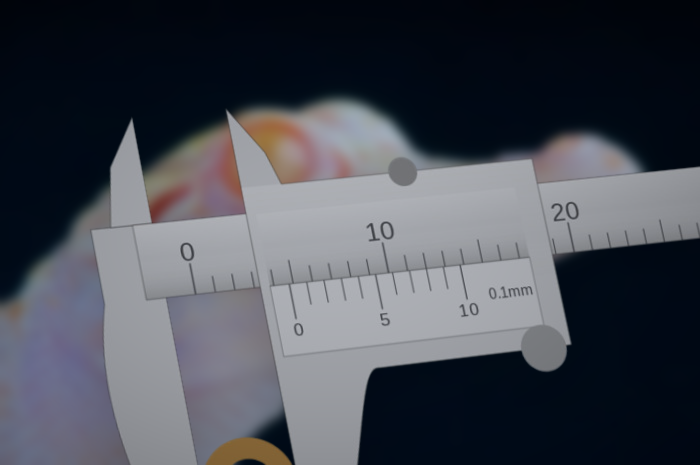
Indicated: {"value": 4.8, "unit": "mm"}
